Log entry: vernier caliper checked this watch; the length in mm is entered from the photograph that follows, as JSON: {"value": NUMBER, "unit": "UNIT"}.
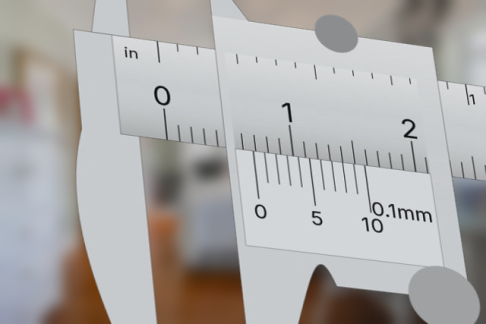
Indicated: {"value": 6.8, "unit": "mm"}
